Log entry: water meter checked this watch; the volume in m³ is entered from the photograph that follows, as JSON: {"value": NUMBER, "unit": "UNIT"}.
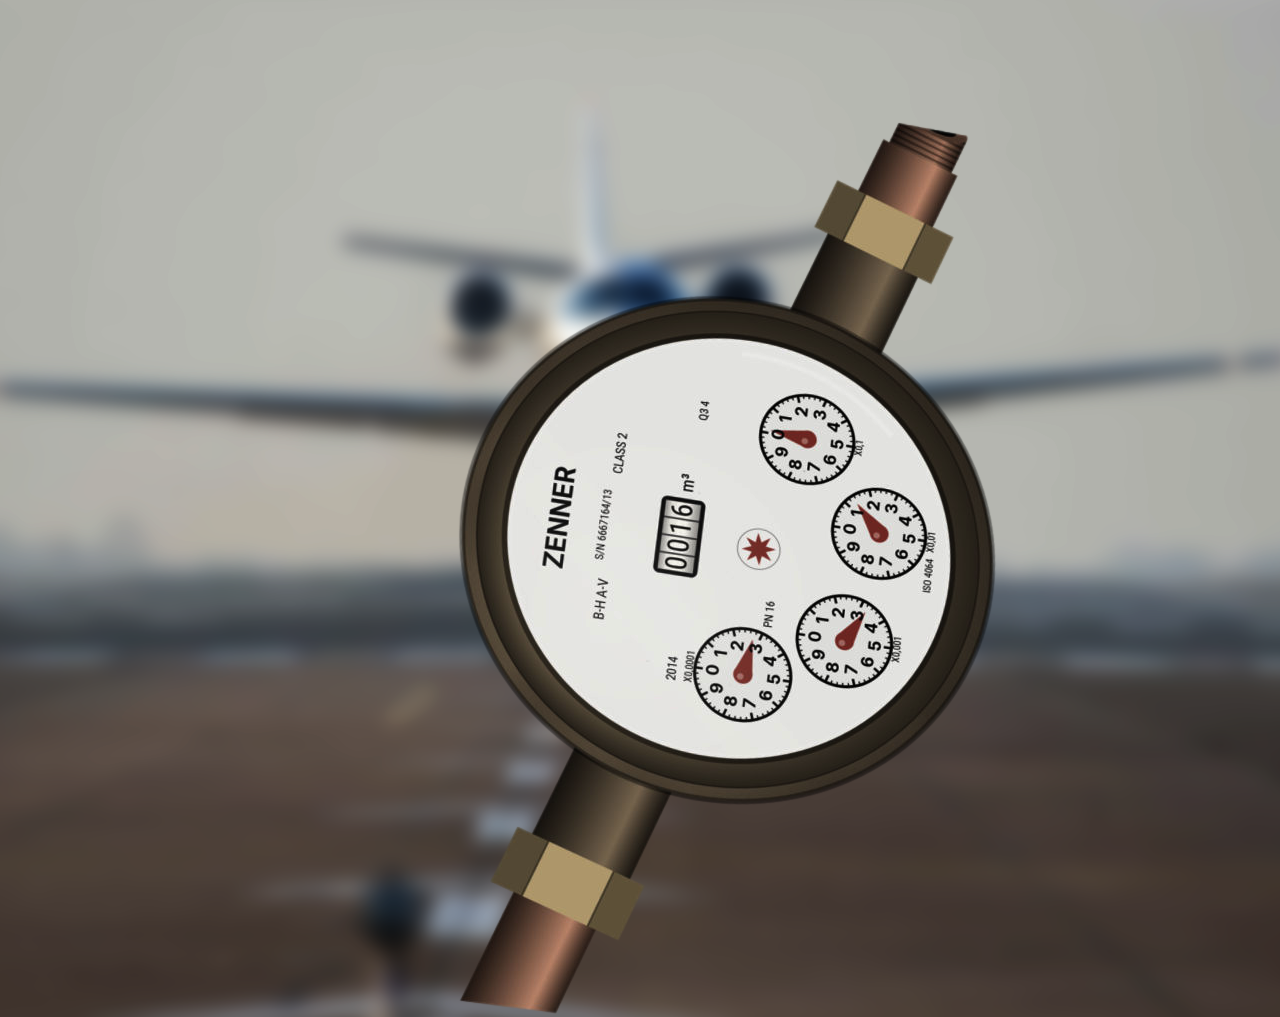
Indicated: {"value": 16.0132, "unit": "m³"}
